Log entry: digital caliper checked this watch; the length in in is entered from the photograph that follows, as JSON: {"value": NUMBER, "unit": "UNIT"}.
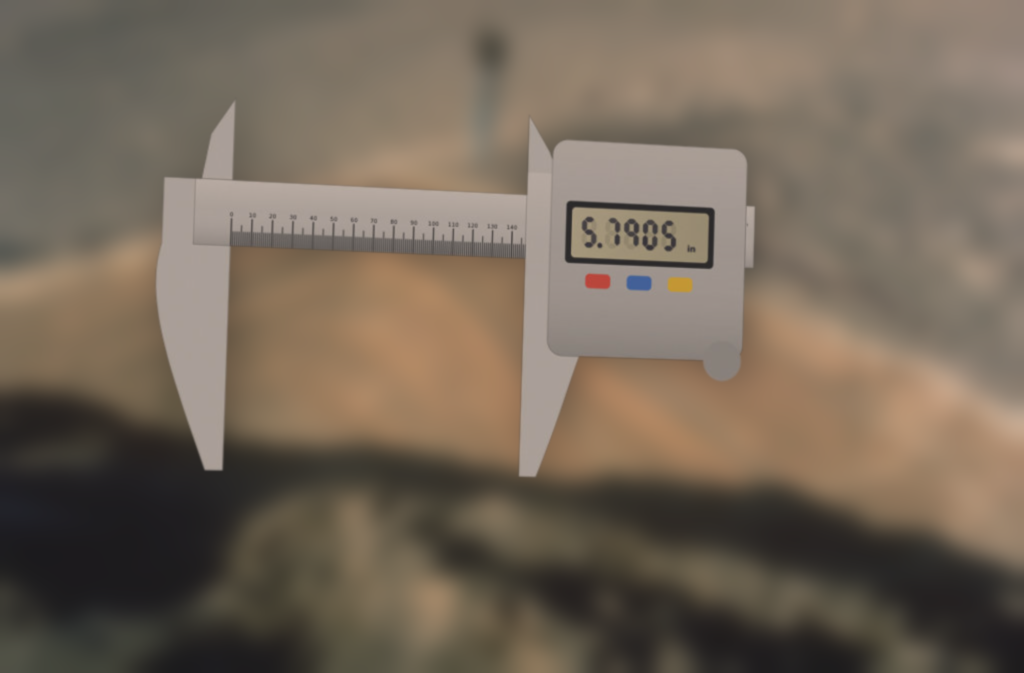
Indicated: {"value": 5.7905, "unit": "in"}
